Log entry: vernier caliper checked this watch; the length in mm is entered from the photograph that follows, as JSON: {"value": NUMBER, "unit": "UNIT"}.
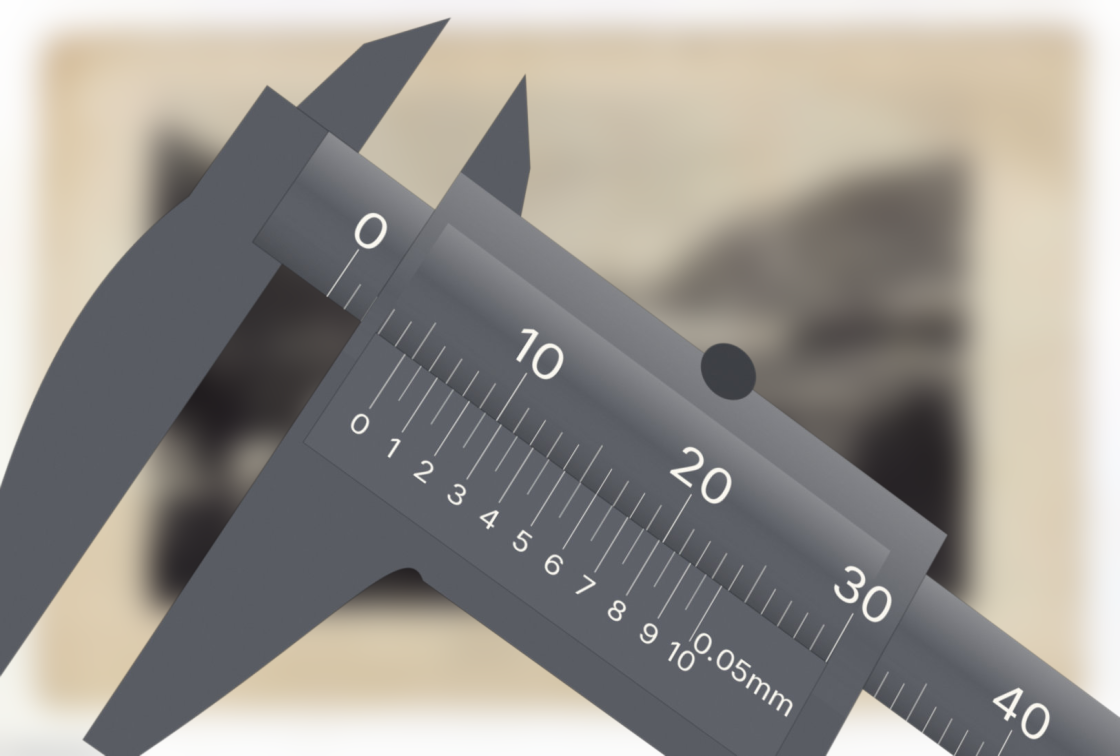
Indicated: {"value": 4.6, "unit": "mm"}
